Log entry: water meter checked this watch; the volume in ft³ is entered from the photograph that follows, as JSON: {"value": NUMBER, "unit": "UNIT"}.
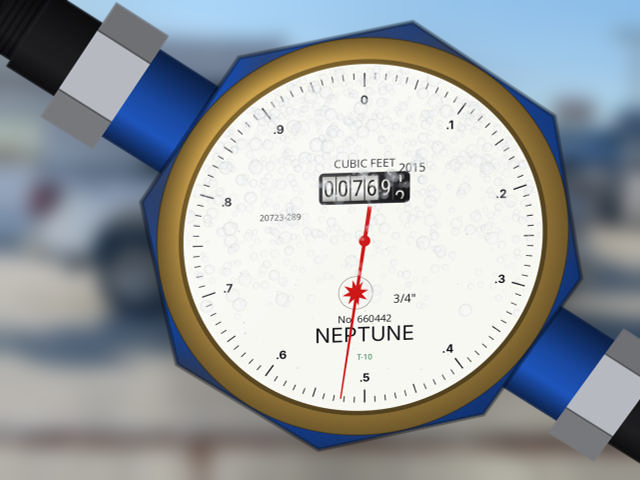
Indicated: {"value": 7691.52, "unit": "ft³"}
